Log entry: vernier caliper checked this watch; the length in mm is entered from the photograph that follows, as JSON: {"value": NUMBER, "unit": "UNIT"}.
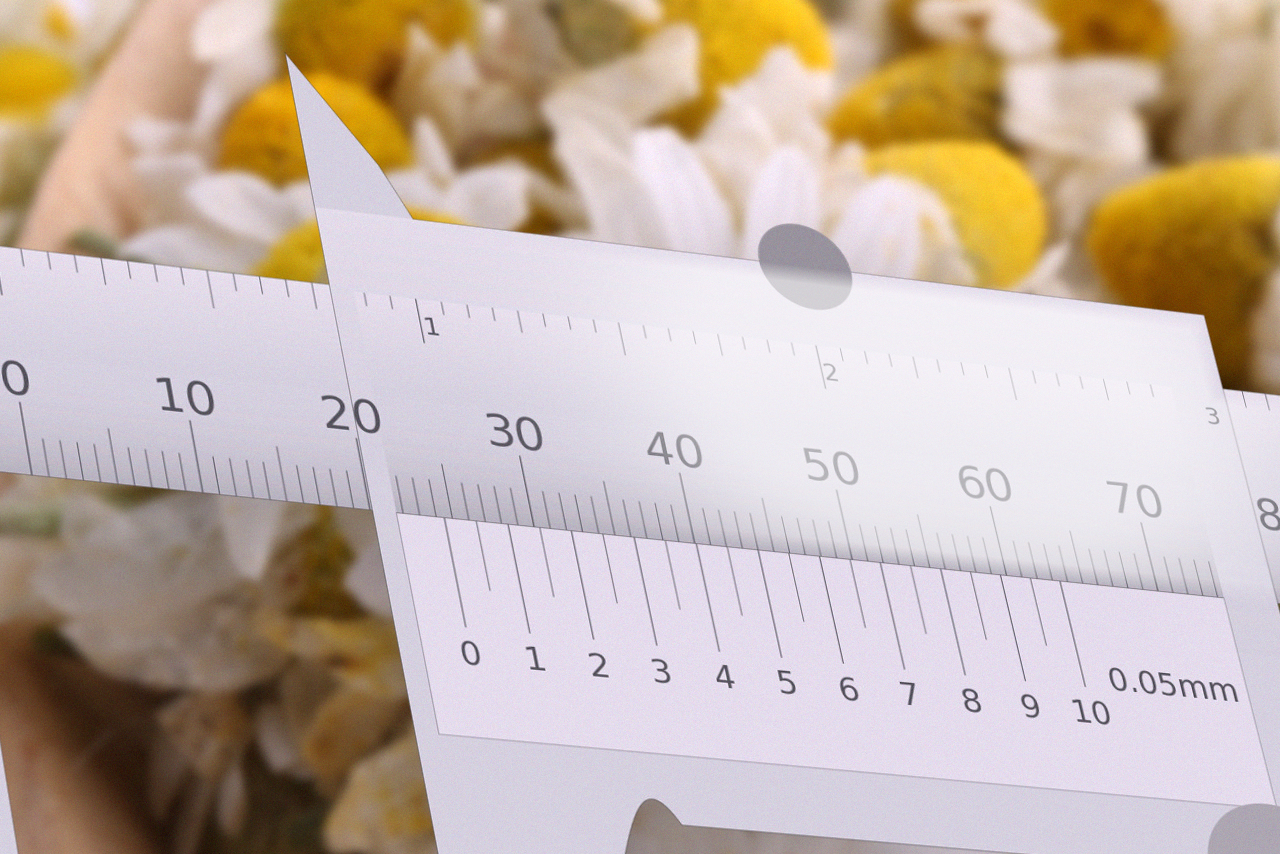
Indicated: {"value": 24.5, "unit": "mm"}
